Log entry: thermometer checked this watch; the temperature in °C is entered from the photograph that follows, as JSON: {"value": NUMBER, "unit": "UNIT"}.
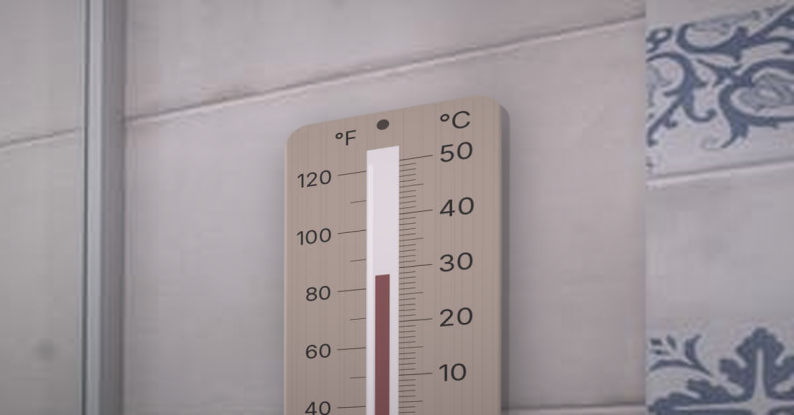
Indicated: {"value": 29, "unit": "°C"}
